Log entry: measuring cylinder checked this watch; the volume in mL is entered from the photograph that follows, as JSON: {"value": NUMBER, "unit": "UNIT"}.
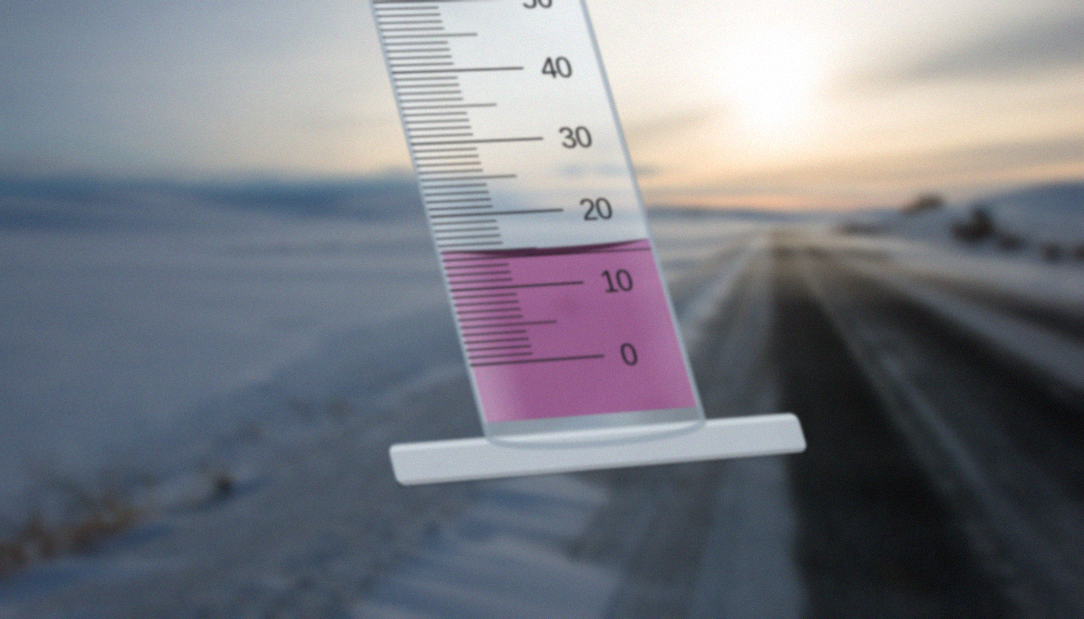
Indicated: {"value": 14, "unit": "mL"}
